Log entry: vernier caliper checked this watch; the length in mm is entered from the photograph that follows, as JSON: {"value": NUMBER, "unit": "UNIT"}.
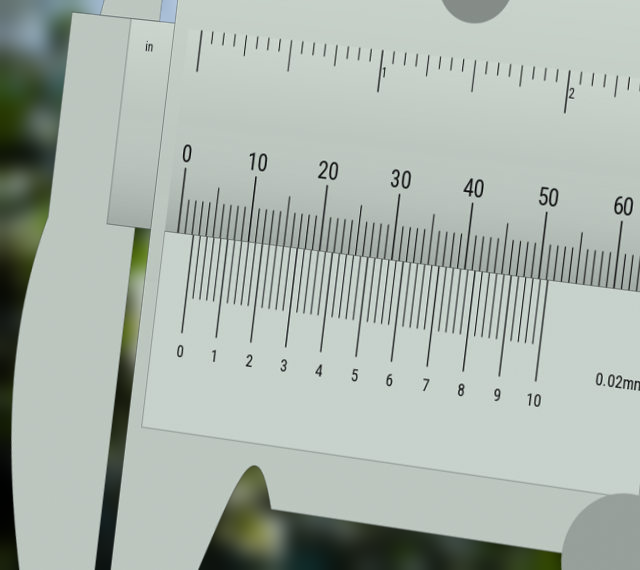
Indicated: {"value": 2.2, "unit": "mm"}
